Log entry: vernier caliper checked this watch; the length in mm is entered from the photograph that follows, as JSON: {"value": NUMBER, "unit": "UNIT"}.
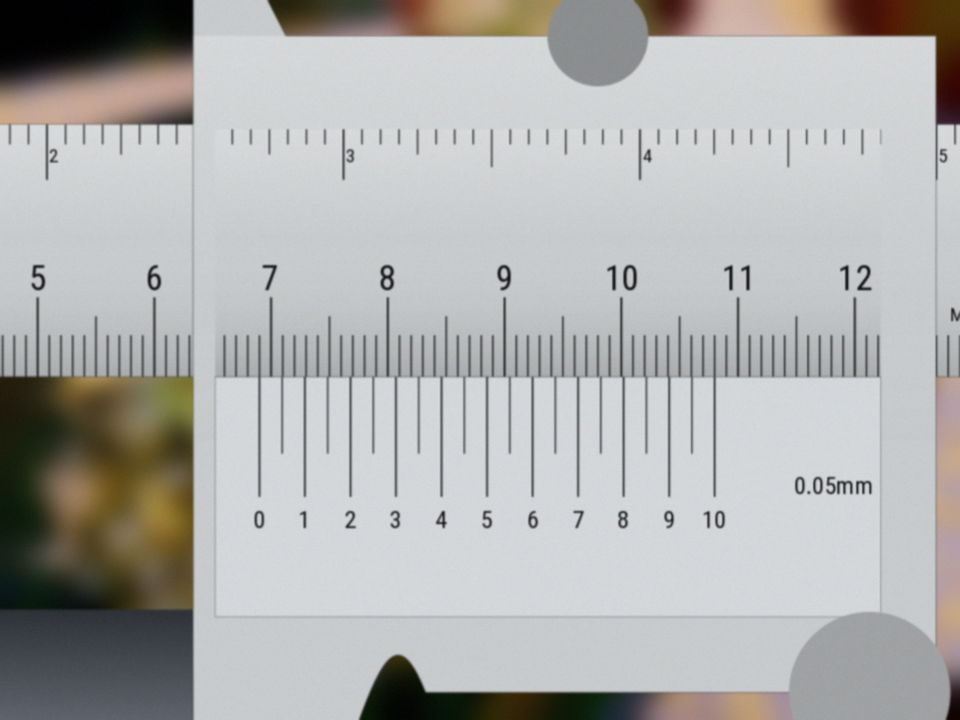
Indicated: {"value": 69.0, "unit": "mm"}
